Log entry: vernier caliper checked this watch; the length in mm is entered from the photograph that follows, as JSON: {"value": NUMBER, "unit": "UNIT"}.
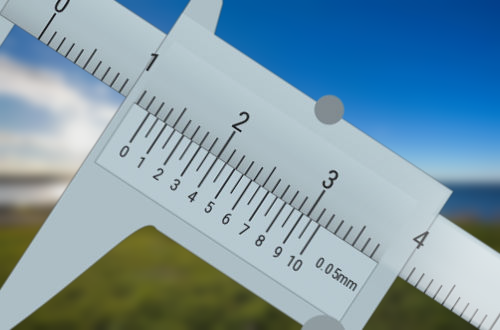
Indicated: {"value": 12.4, "unit": "mm"}
